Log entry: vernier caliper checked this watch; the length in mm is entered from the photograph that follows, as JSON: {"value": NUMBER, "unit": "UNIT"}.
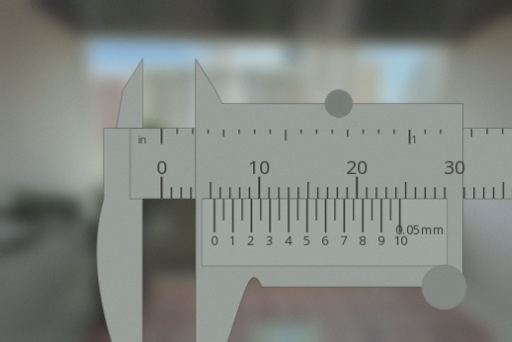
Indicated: {"value": 5.4, "unit": "mm"}
